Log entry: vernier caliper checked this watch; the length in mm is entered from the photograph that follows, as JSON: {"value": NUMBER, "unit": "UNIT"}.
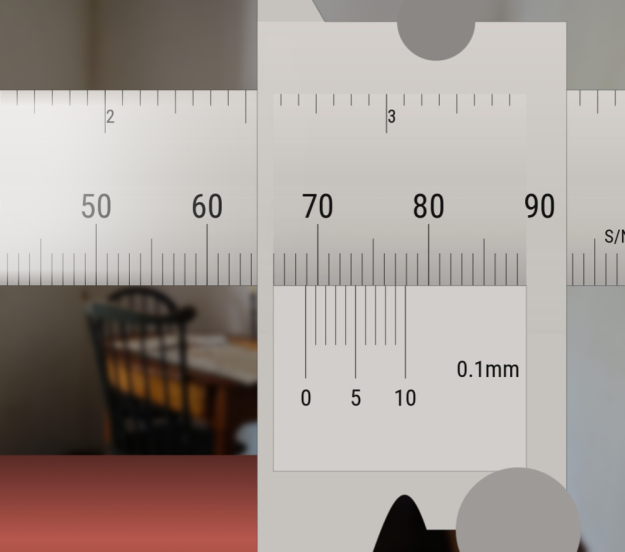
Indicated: {"value": 68.9, "unit": "mm"}
